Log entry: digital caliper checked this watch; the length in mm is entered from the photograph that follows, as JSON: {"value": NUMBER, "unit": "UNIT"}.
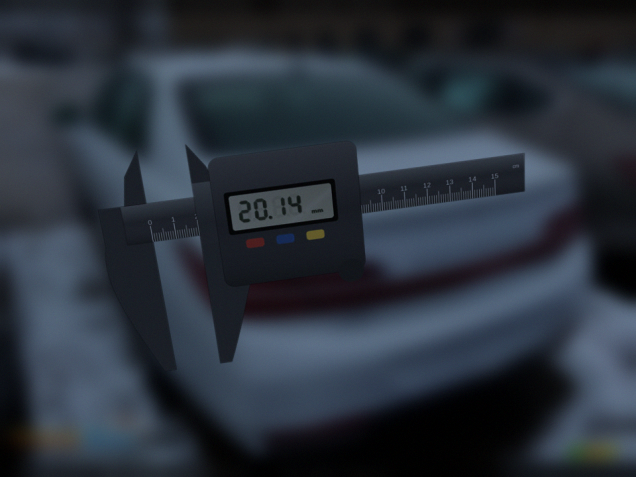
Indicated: {"value": 20.14, "unit": "mm"}
